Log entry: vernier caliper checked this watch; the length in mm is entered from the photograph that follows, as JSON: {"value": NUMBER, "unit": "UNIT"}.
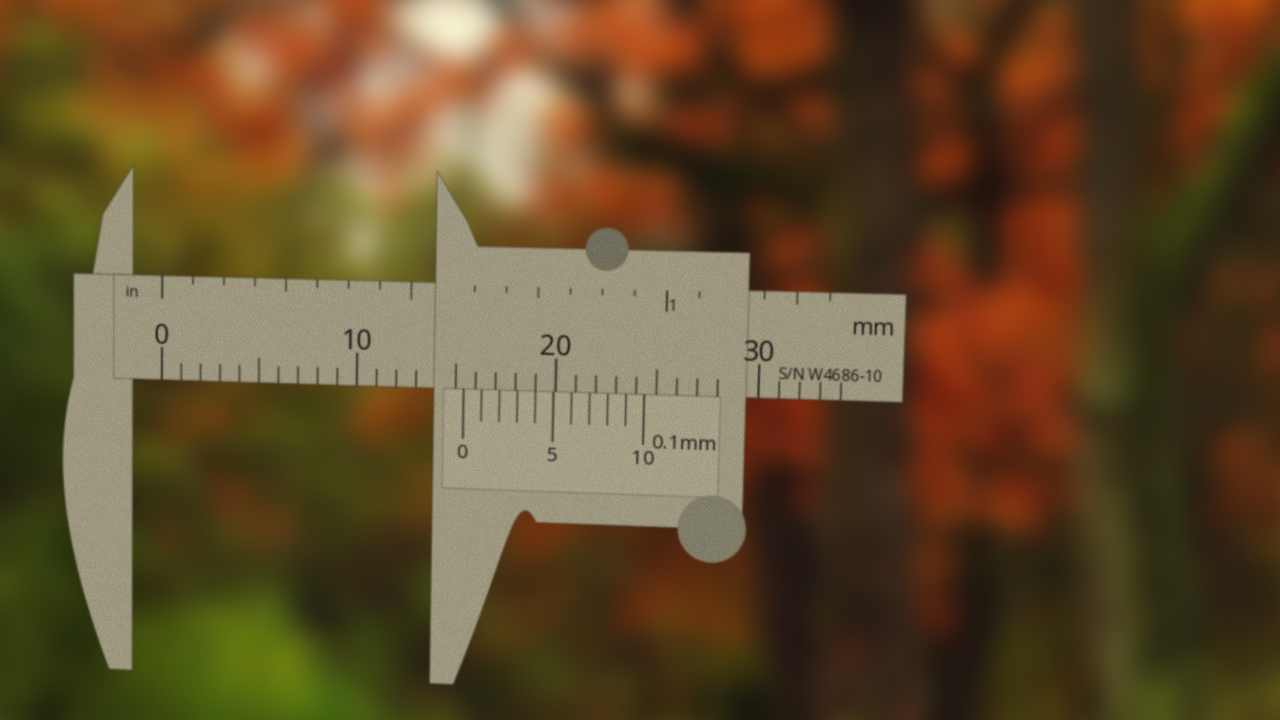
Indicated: {"value": 15.4, "unit": "mm"}
